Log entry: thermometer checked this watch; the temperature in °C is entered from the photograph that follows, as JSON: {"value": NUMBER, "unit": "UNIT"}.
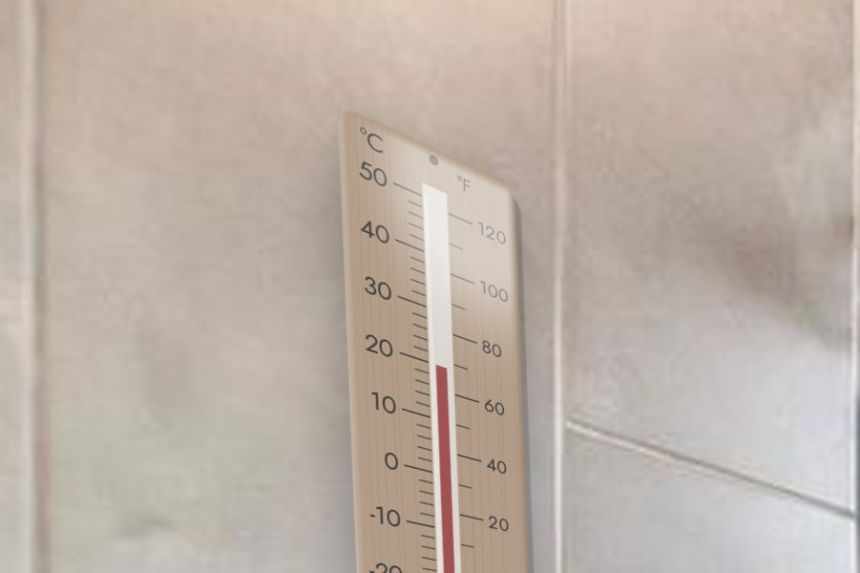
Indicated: {"value": 20, "unit": "°C"}
